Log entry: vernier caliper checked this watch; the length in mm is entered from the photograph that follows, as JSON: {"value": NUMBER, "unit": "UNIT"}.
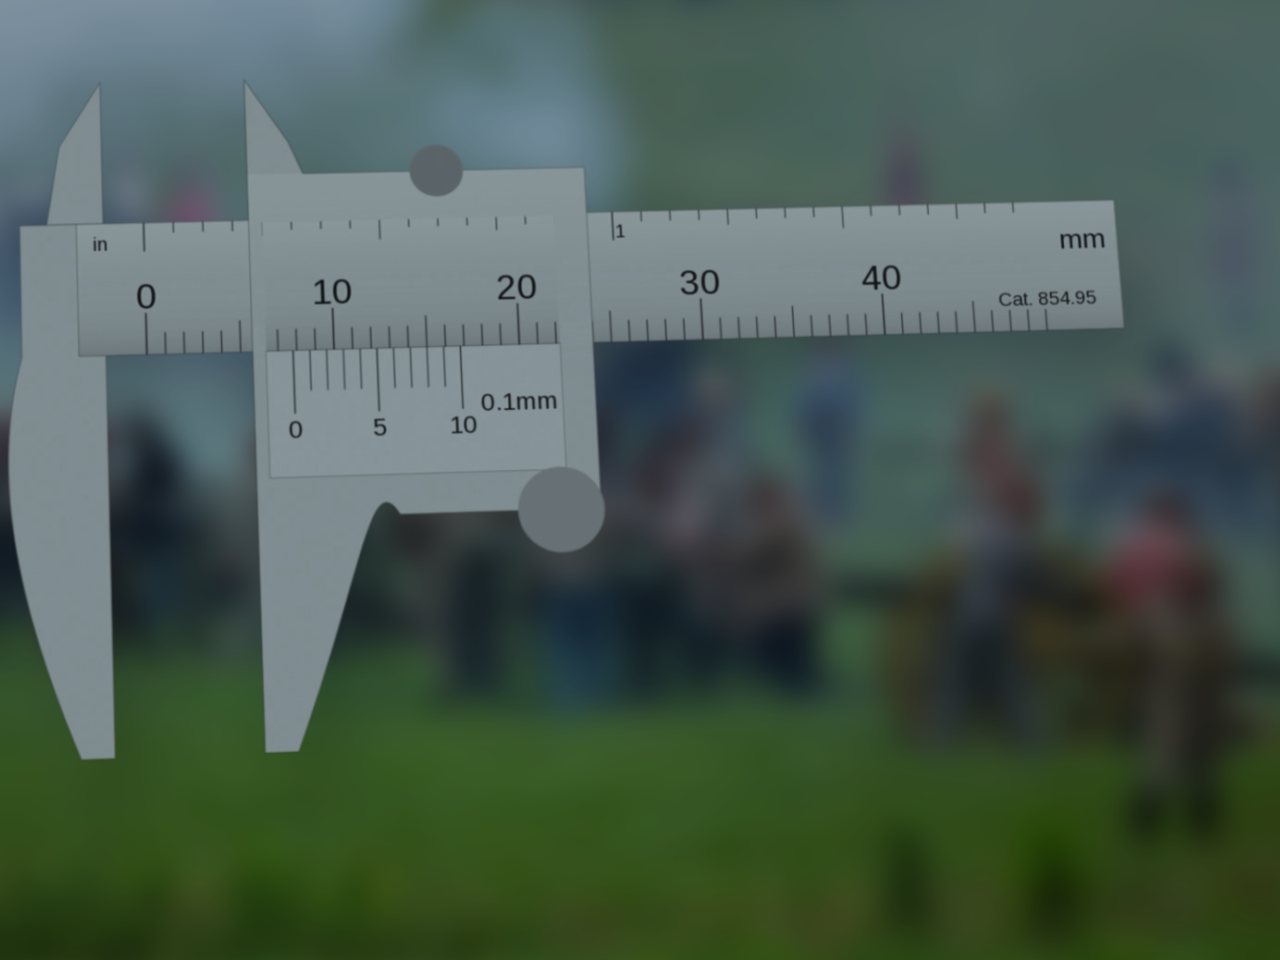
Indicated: {"value": 7.8, "unit": "mm"}
